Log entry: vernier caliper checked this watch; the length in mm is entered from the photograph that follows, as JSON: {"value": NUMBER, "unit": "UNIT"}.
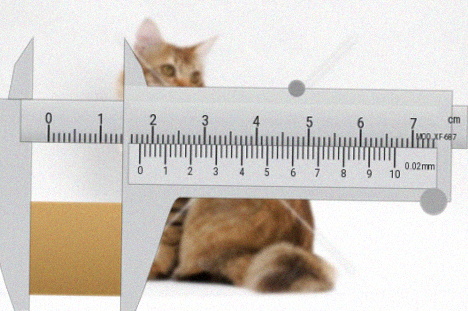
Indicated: {"value": 17.6, "unit": "mm"}
